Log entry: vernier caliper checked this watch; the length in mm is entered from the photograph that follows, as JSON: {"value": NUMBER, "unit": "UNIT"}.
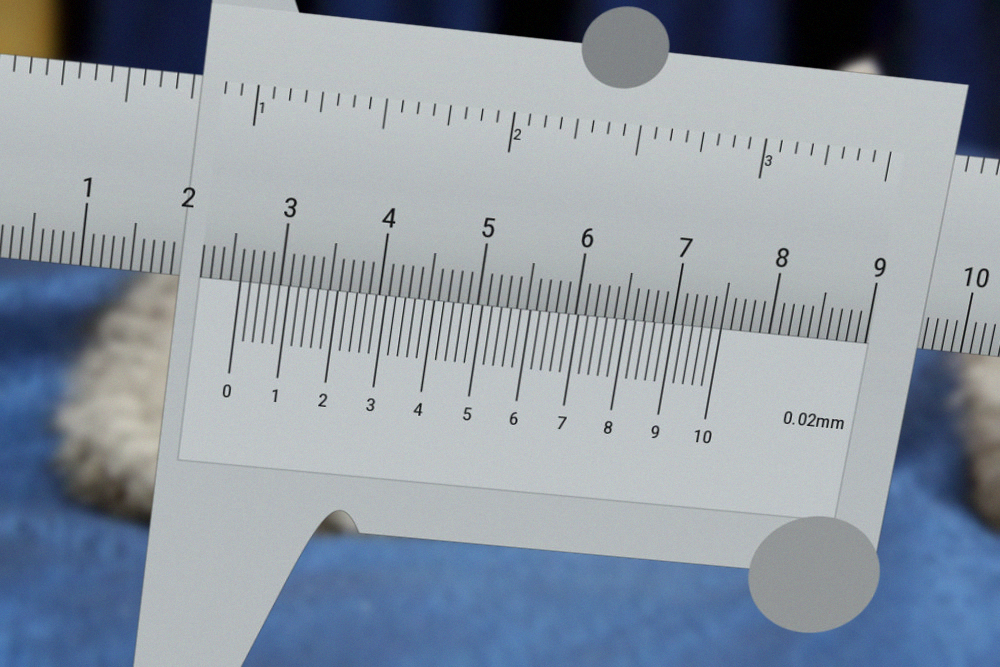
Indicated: {"value": 26.0, "unit": "mm"}
